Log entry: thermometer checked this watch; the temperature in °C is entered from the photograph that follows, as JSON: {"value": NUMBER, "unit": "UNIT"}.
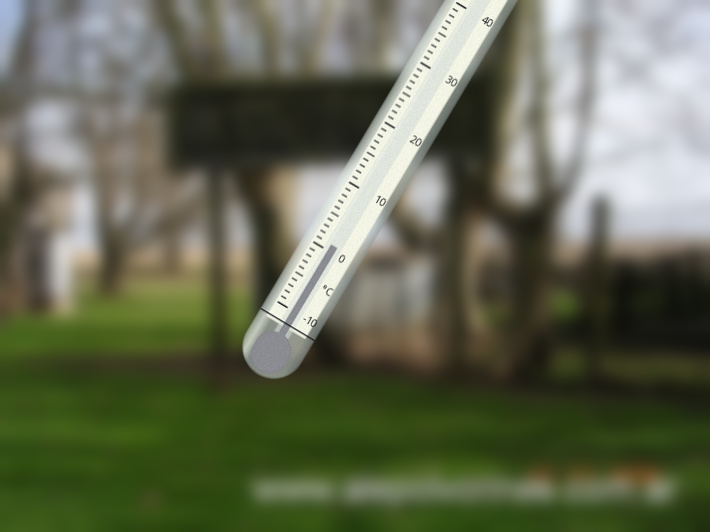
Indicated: {"value": 1, "unit": "°C"}
